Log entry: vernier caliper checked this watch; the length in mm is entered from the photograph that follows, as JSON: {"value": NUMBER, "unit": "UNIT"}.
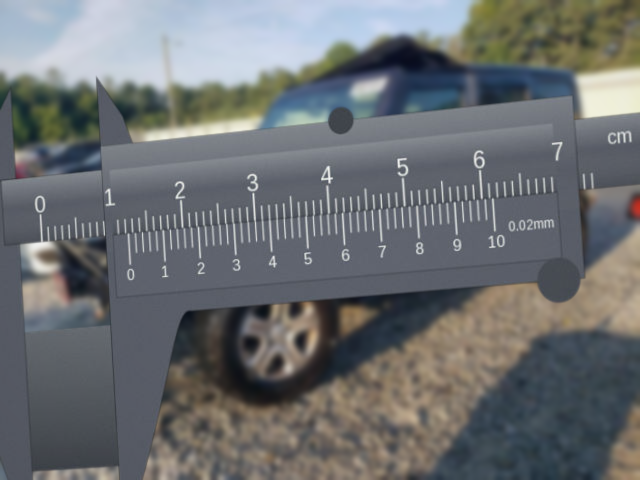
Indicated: {"value": 12.4, "unit": "mm"}
